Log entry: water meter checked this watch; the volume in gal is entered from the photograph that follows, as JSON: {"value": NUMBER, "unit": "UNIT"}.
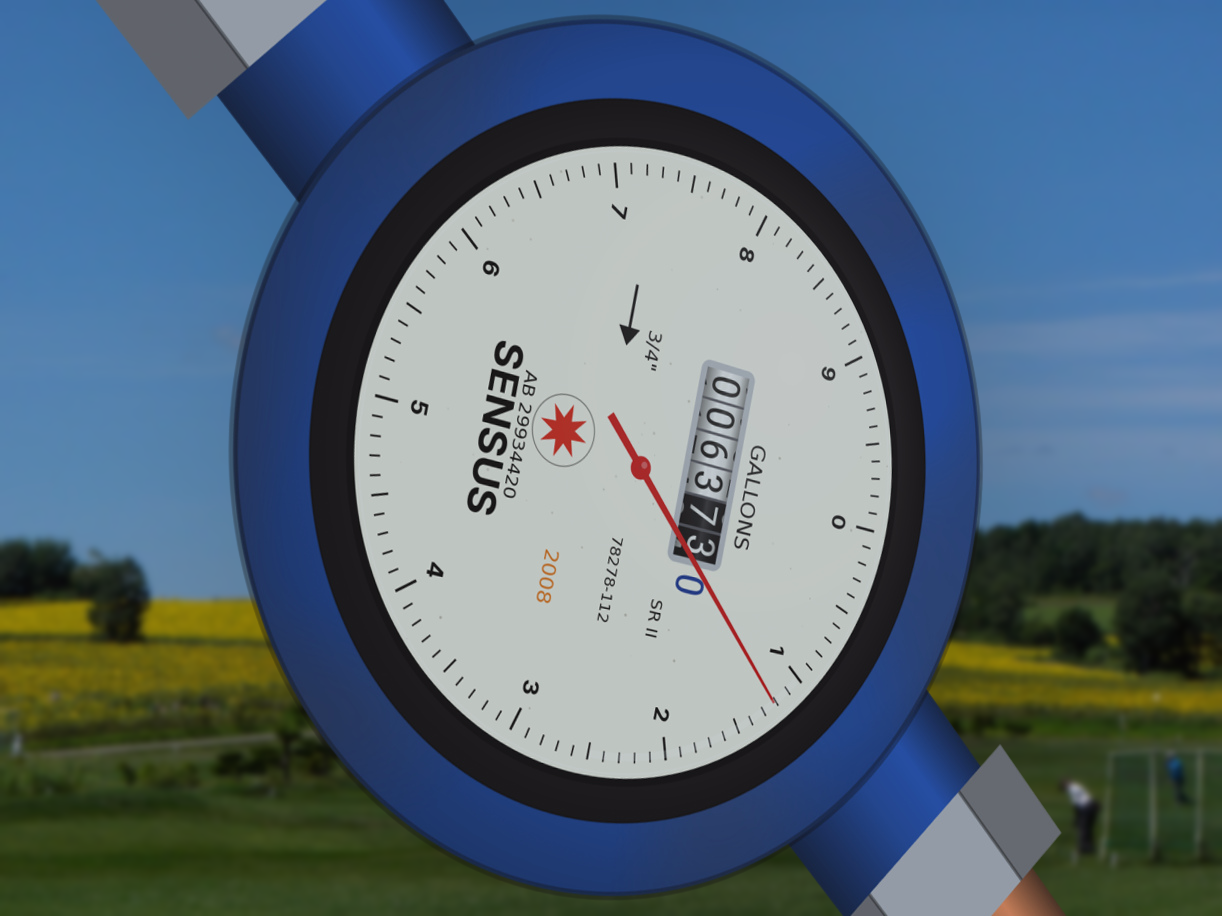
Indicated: {"value": 63731.2, "unit": "gal"}
